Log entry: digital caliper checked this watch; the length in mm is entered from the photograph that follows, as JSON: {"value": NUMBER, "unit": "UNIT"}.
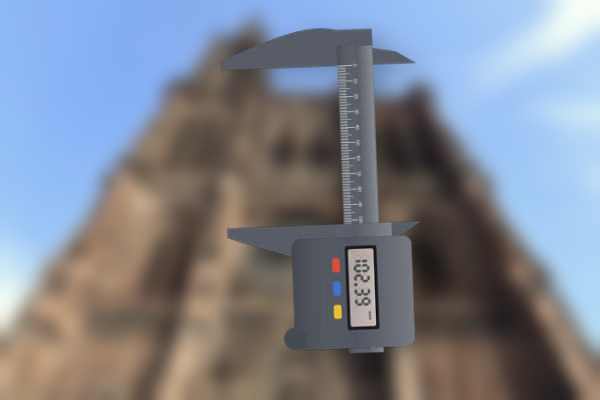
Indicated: {"value": 102.39, "unit": "mm"}
